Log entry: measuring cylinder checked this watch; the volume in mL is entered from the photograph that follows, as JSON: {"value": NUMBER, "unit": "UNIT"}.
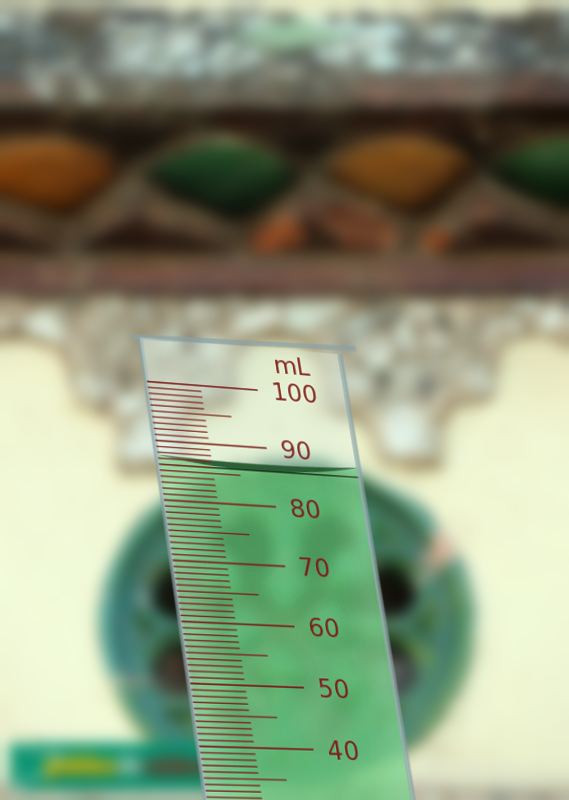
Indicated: {"value": 86, "unit": "mL"}
